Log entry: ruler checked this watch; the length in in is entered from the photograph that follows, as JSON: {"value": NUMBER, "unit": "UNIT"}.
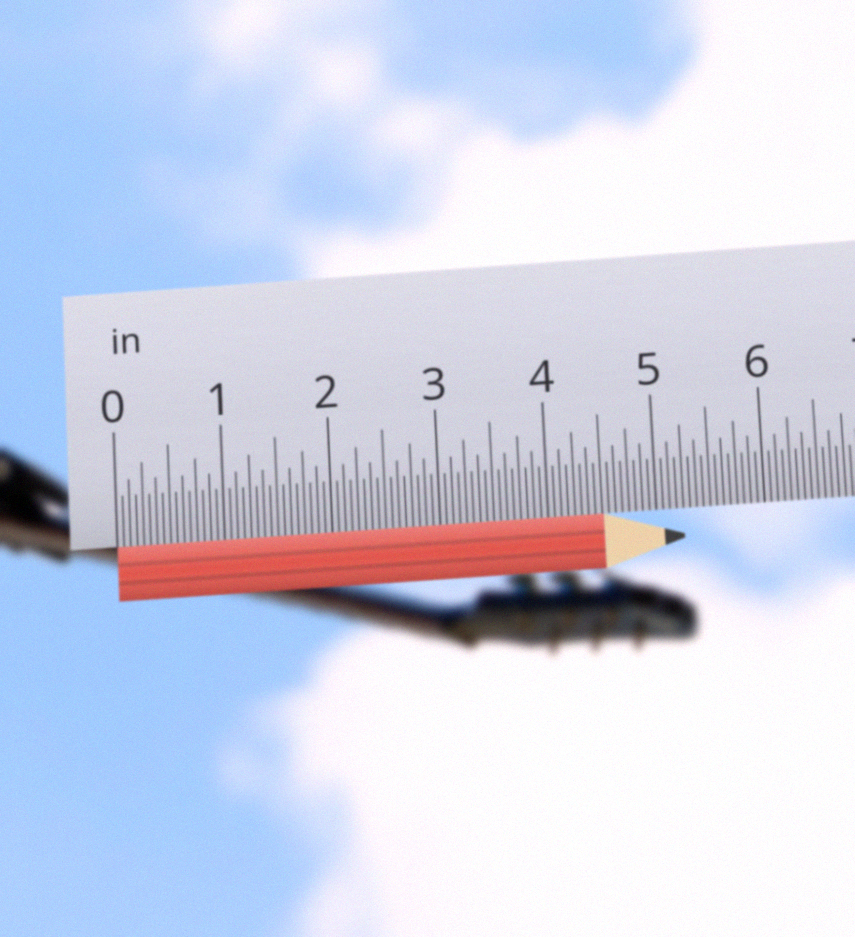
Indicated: {"value": 5.25, "unit": "in"}
